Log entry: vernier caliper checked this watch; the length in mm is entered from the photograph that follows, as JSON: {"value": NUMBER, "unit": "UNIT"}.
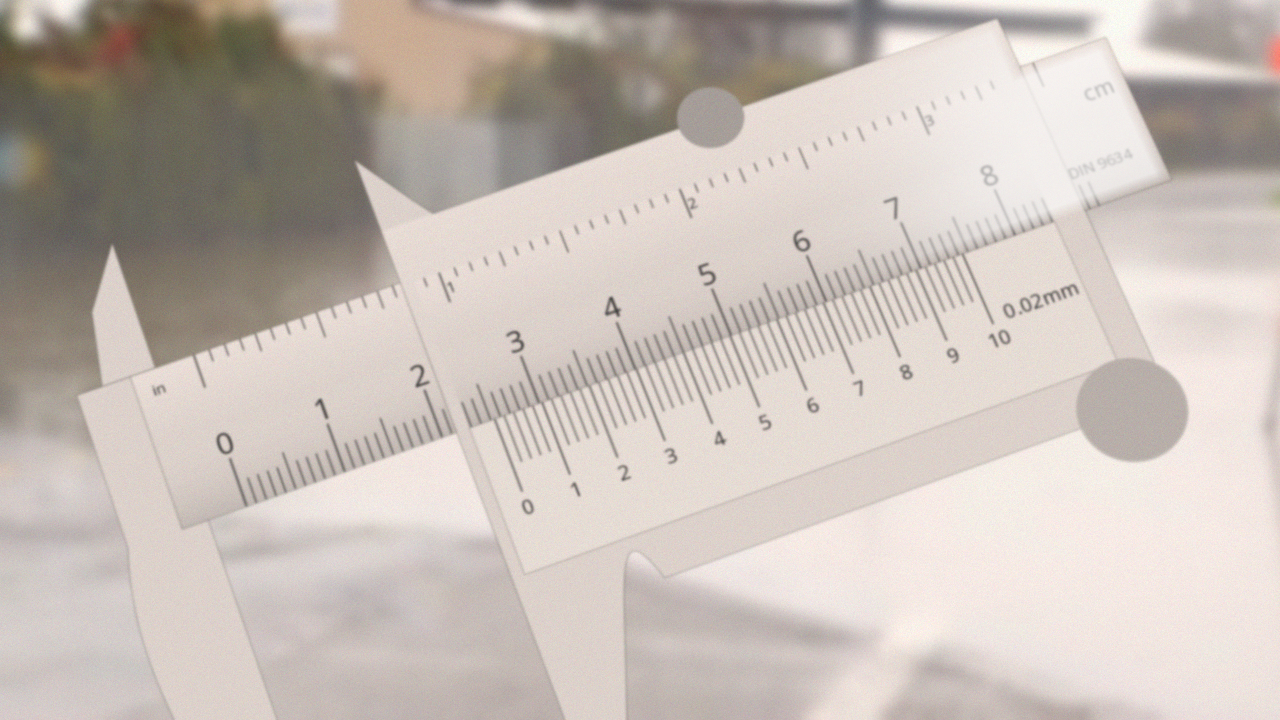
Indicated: {"value": 25.4, "unit": "mm"}
